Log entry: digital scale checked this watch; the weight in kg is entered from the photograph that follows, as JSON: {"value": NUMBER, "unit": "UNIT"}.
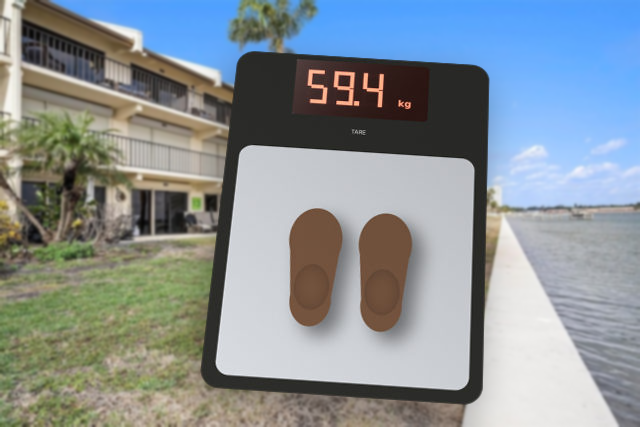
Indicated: {"value": 59.4, "unit": "kg"}
